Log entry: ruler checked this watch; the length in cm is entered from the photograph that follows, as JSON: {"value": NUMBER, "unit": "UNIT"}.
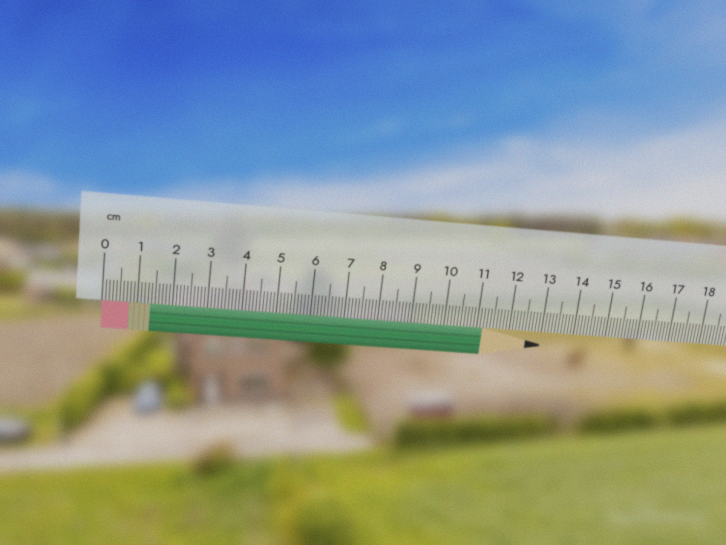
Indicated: {"value": 13, "unit": "cm"}
